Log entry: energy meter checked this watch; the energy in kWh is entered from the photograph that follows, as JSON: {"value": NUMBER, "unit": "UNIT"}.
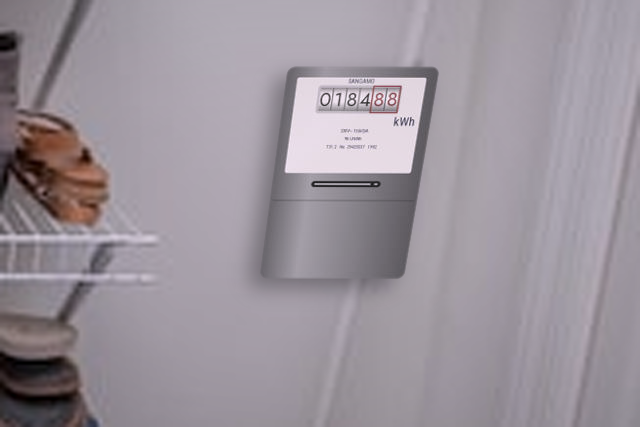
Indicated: {"value": 184.88, "unit": "kWh"}
